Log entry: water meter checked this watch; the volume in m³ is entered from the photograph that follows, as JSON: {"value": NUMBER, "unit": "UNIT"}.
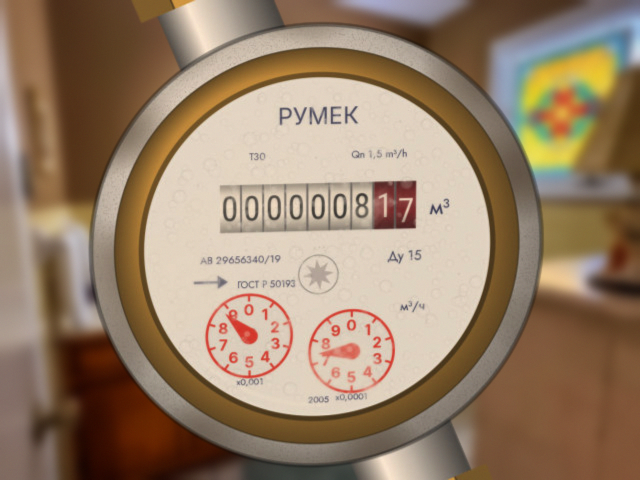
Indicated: {"value": 8.1687, "unit": "m³"}
